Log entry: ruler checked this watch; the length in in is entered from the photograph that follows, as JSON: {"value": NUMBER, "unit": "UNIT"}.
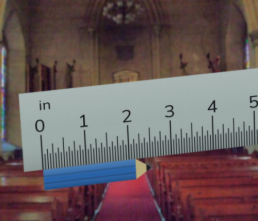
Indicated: {"value": 2.5, "unit": "in"}
